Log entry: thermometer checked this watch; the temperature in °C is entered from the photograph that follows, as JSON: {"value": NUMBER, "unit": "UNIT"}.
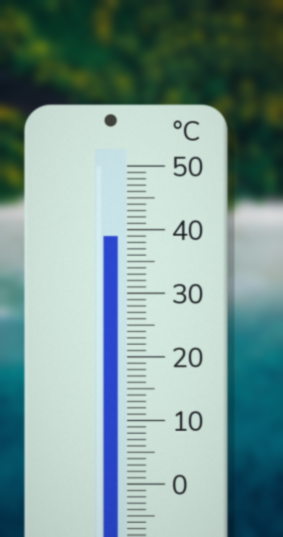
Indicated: {"value": 39, "unit": "°C"}
